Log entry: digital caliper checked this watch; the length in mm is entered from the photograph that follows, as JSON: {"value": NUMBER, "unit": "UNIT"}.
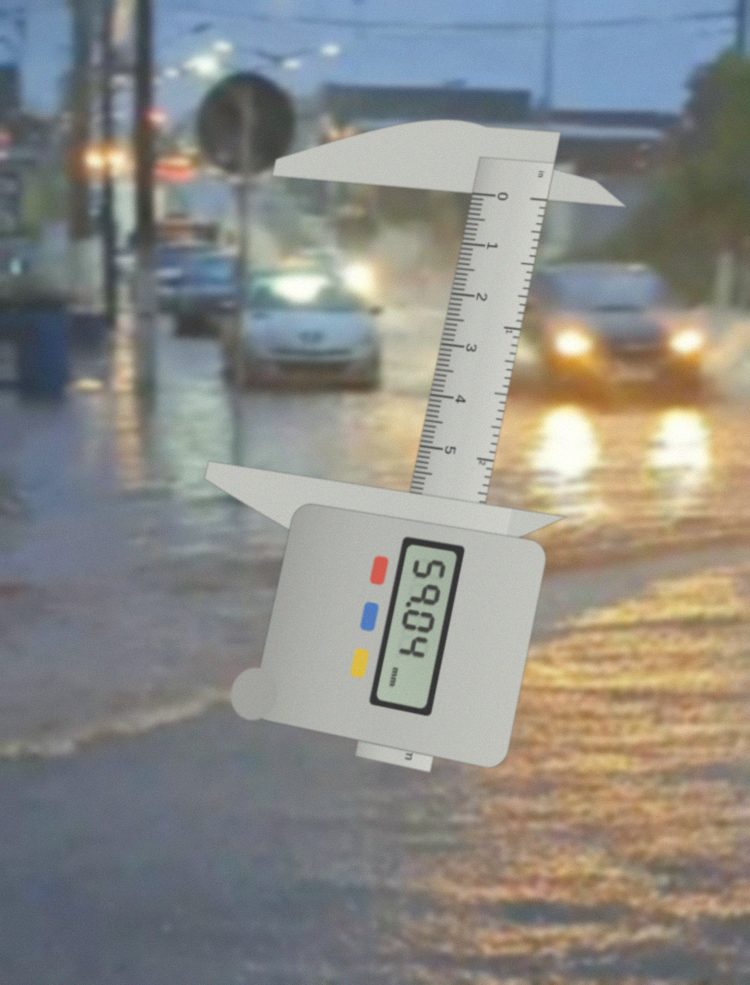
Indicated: {"value": 59.04, "unit": "mm"}
